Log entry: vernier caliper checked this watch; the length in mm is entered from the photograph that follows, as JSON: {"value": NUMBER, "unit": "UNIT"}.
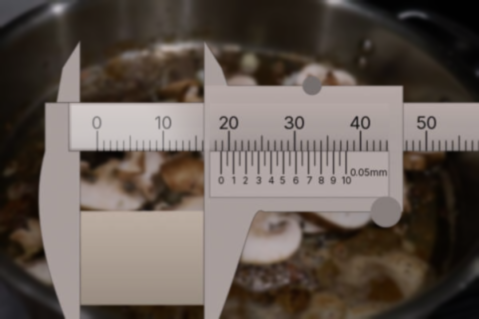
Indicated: {"value": 18.8, "unit": "mm"}
